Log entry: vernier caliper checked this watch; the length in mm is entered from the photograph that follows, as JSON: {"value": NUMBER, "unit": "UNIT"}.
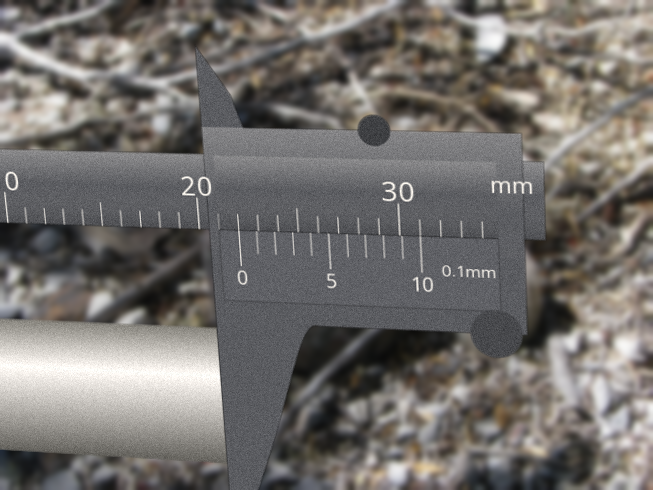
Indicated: {"value": 22.0, "unit": "mm"}
